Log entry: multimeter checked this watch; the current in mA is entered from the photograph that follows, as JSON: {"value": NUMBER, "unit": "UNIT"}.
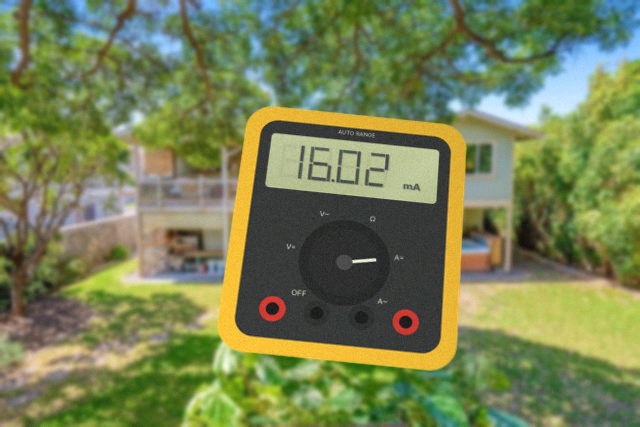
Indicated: {"value": 16.02, "unit": "mA"}
